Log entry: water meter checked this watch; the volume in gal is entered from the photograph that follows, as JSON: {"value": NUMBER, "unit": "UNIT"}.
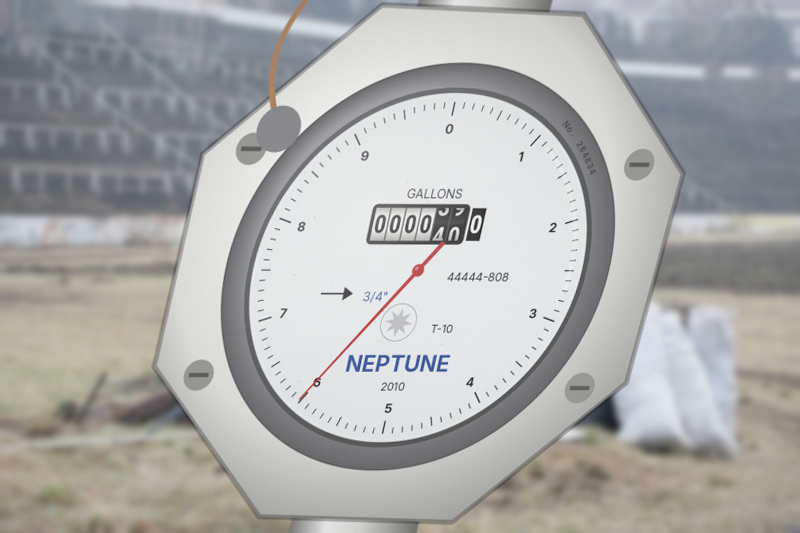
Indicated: {"value": 396.0, "unit": "gal"}
